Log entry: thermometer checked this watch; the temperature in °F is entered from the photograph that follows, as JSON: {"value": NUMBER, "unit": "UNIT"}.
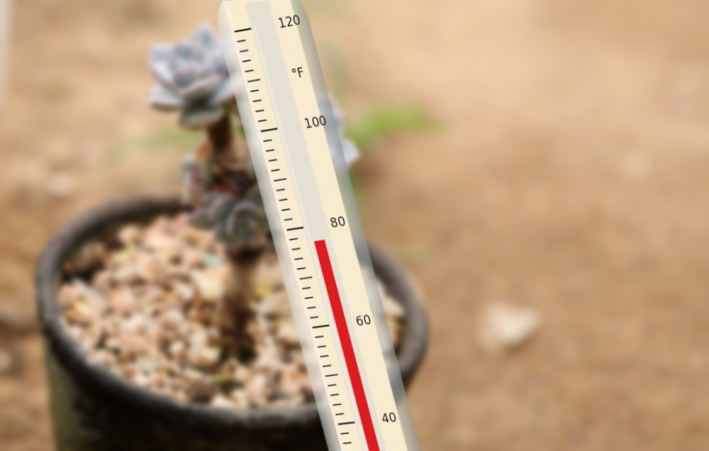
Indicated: {"value": 77, "unit": "°F"}
